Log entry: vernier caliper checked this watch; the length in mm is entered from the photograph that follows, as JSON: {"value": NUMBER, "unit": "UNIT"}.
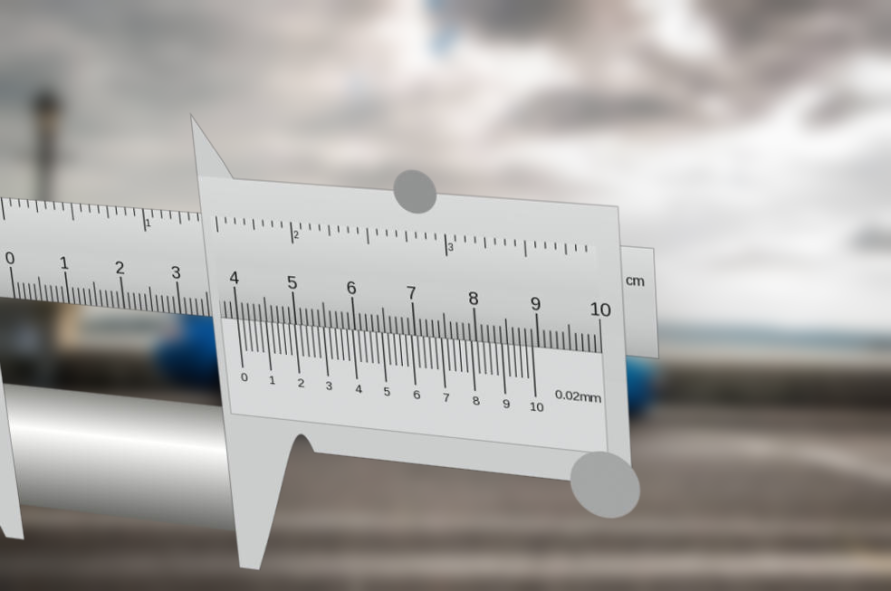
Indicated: {"value": 40.0, "unit": "mm"}
